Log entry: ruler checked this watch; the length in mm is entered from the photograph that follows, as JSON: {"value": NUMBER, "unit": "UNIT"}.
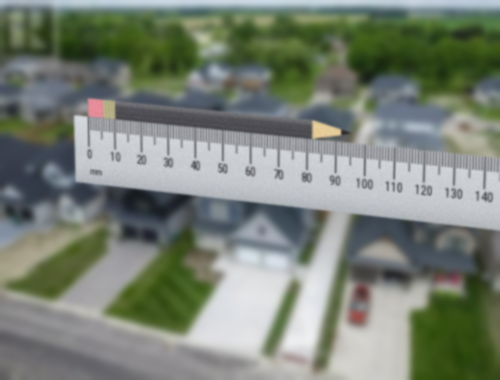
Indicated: {"value": 95, "unit": "mm"}
